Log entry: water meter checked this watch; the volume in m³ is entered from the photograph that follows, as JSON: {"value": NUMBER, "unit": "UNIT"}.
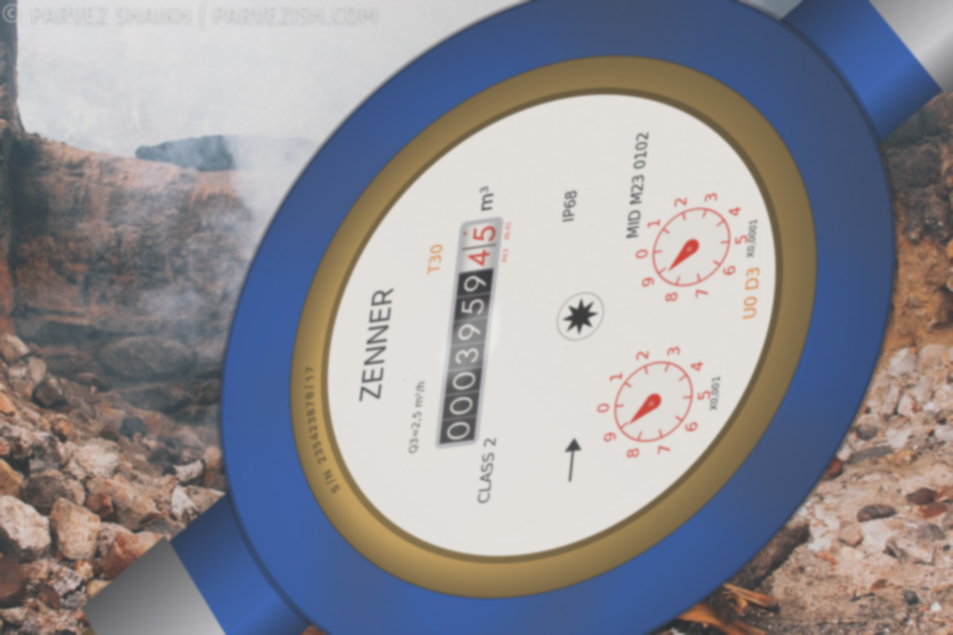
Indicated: {"value": 3959.4488, "unit": "m³"}
